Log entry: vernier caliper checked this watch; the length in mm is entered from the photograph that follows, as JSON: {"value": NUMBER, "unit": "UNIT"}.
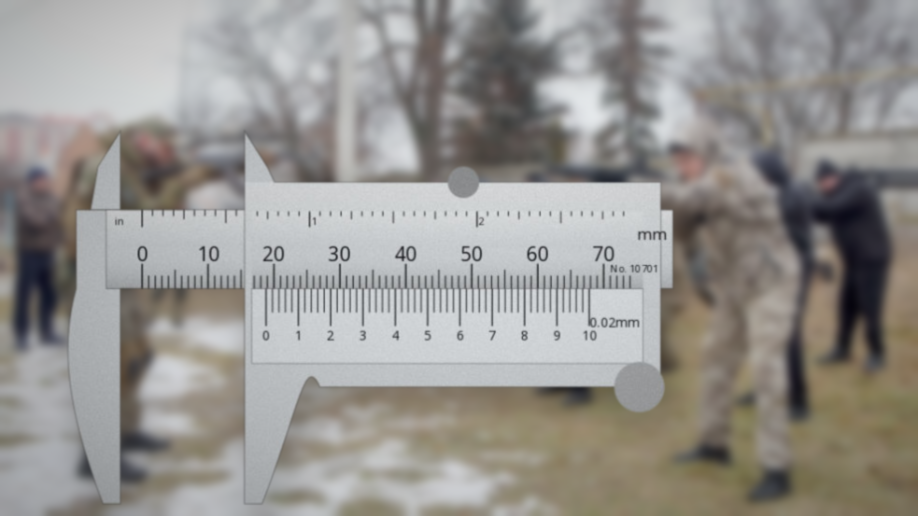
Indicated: {"value": 18.8, "unit": "mm"}
